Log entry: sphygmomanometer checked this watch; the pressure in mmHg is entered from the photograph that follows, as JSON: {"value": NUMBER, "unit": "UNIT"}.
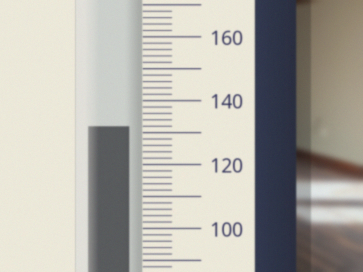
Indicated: {"value": 132, "unit": "mmHg"}
